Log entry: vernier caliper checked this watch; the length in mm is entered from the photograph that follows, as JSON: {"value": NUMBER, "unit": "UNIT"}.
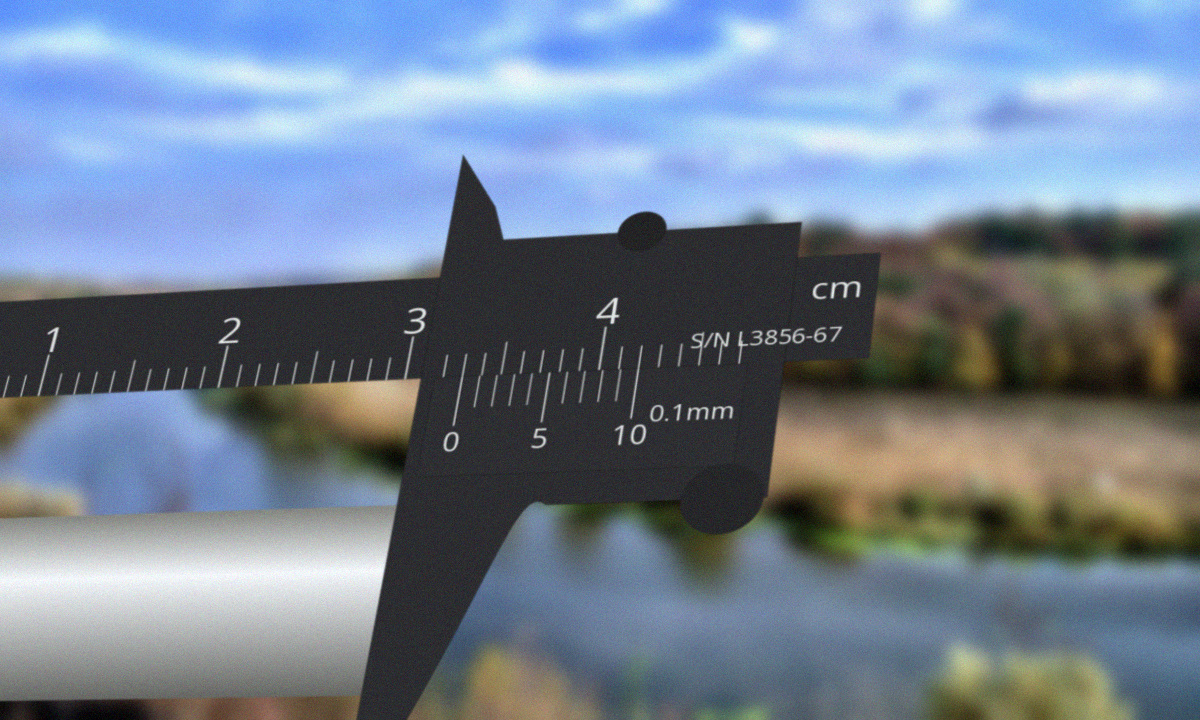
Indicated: {"value": 33.0, "unit": "mm"}
